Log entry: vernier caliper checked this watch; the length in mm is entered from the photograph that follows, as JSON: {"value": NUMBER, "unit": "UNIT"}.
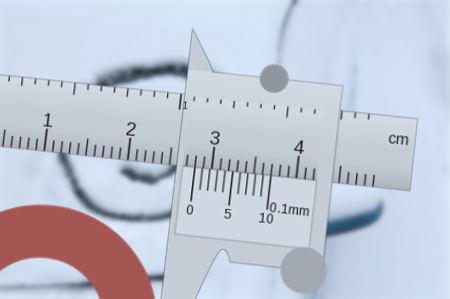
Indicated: {"value": 28.0, "unit": "mm"}
